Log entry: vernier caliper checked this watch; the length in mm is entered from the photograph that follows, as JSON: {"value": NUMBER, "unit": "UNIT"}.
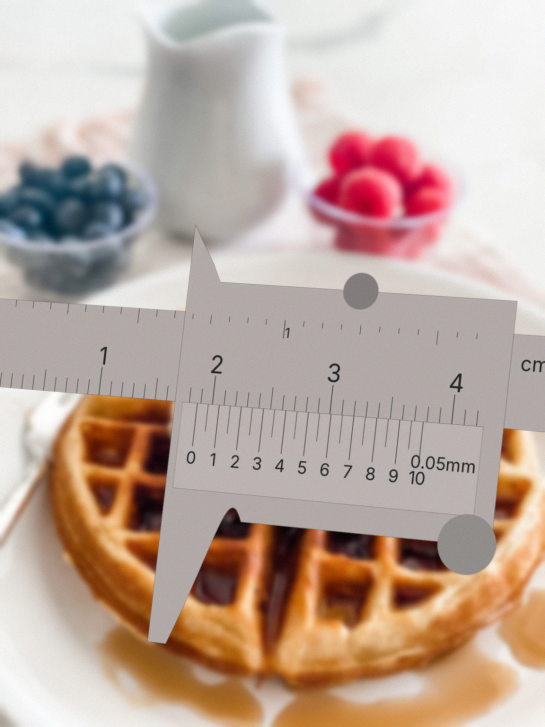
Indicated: {"value": 18.7, "unit": "mm"}
